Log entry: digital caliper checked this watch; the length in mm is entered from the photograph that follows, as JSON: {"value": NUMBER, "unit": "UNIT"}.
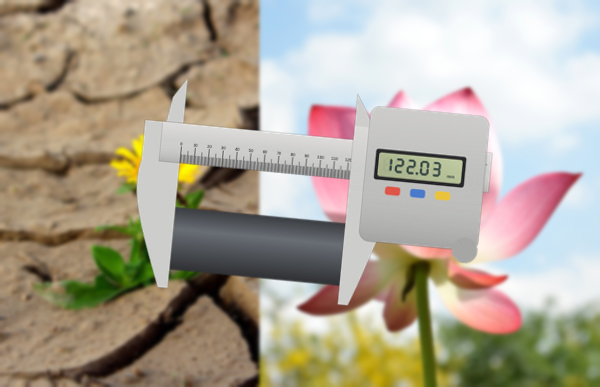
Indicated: {"value": 122.03, "unit": "mm"}
